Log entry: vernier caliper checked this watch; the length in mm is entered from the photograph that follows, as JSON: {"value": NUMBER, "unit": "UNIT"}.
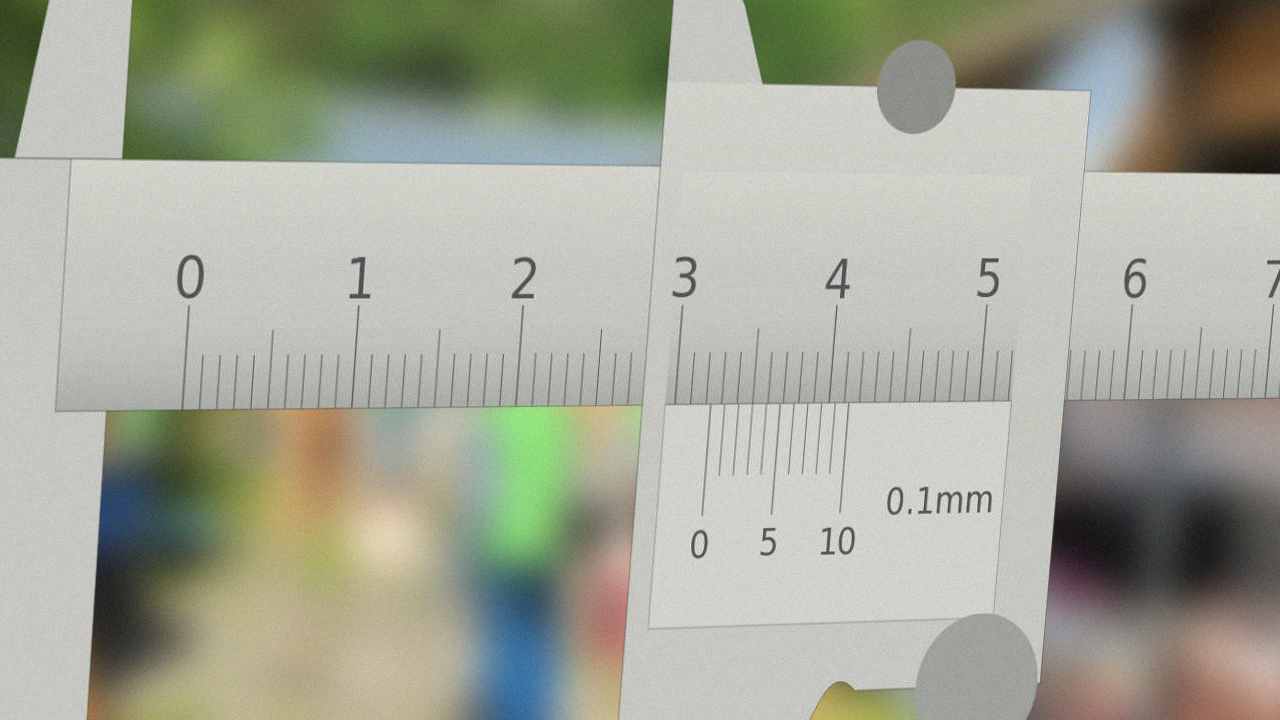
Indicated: {"value": 32.3, "unit": "mm"}
